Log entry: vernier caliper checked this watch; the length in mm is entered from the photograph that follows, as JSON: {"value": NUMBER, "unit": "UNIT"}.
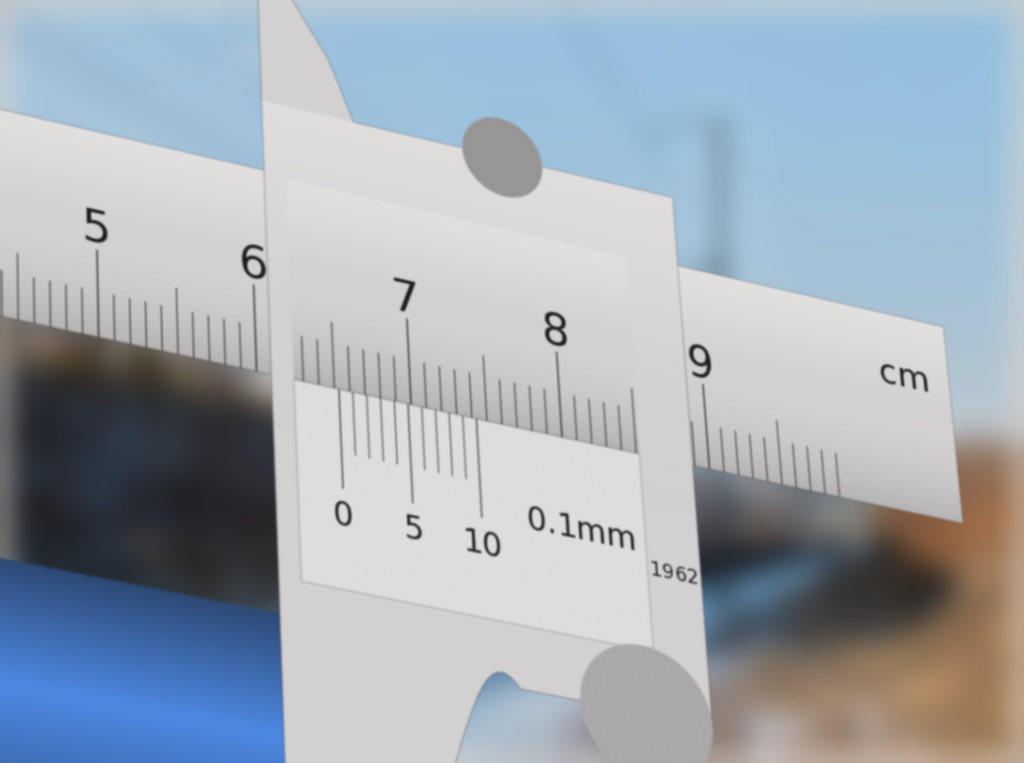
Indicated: {"value": 65.3, "unit": "mm"}
